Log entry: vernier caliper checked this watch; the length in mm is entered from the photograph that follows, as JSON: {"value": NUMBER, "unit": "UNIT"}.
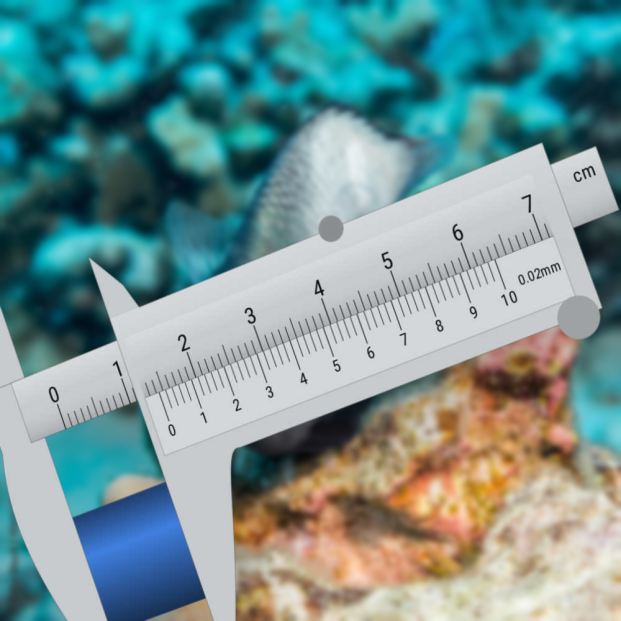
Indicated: {"value": 14.4, "unit": "mm"}
